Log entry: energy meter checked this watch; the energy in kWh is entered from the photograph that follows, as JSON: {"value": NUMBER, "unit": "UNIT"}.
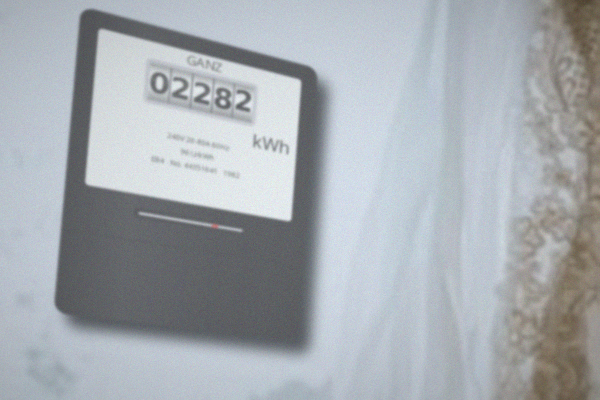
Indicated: {"value": 2282, "unit": "kWh"}
